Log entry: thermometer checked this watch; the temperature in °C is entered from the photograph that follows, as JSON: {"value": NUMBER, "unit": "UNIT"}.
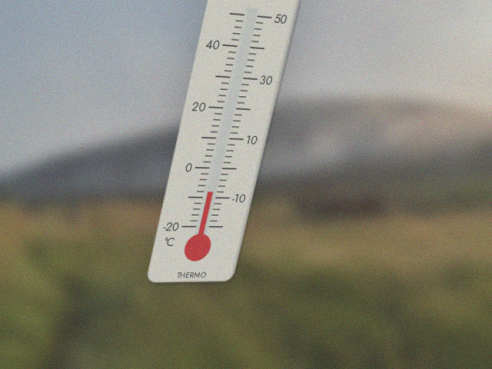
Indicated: {"value": -8, "unit": "°C"}
